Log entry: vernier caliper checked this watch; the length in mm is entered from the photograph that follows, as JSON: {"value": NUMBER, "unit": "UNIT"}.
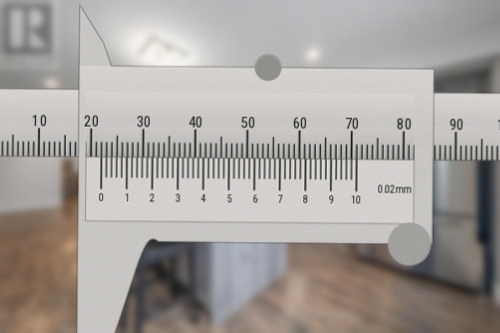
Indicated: {"value": 22.0, "unit": "mm"}
